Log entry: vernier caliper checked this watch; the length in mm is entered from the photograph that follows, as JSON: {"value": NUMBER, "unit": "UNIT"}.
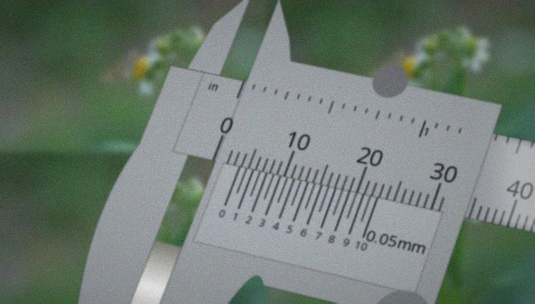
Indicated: {"value": 3.8, "unit": "mm"}
